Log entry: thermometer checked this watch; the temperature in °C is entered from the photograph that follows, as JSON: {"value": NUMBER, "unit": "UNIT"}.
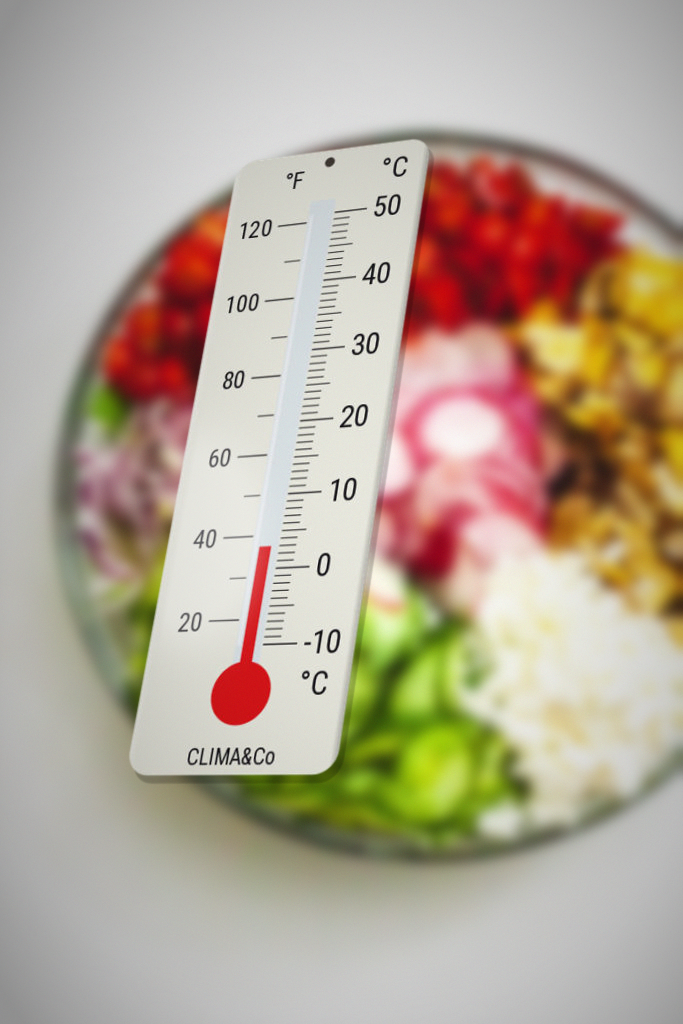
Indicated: {"value": 3, "unit": "°C"}
